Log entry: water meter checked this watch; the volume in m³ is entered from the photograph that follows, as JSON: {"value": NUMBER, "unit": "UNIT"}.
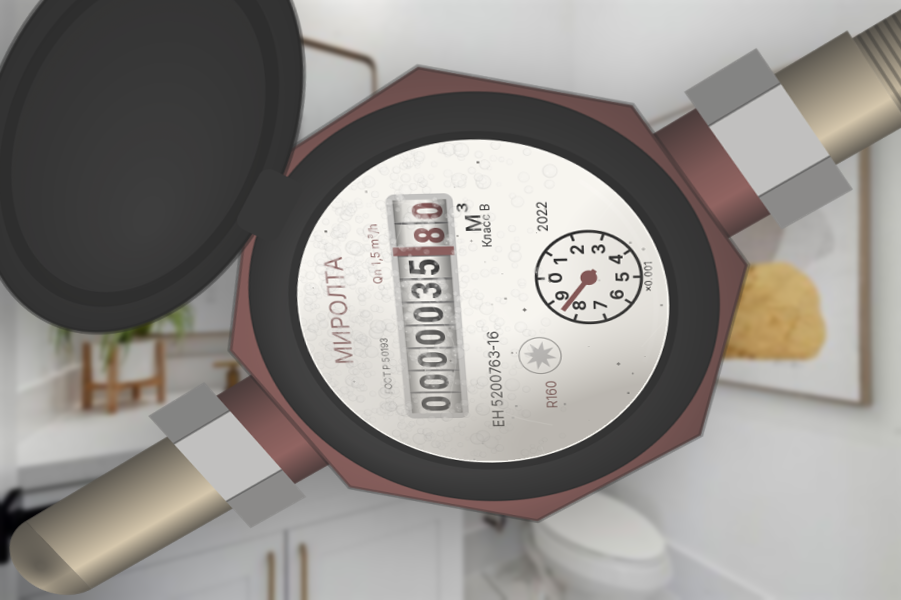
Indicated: {"value": 35.798, "unit": "m³"}
